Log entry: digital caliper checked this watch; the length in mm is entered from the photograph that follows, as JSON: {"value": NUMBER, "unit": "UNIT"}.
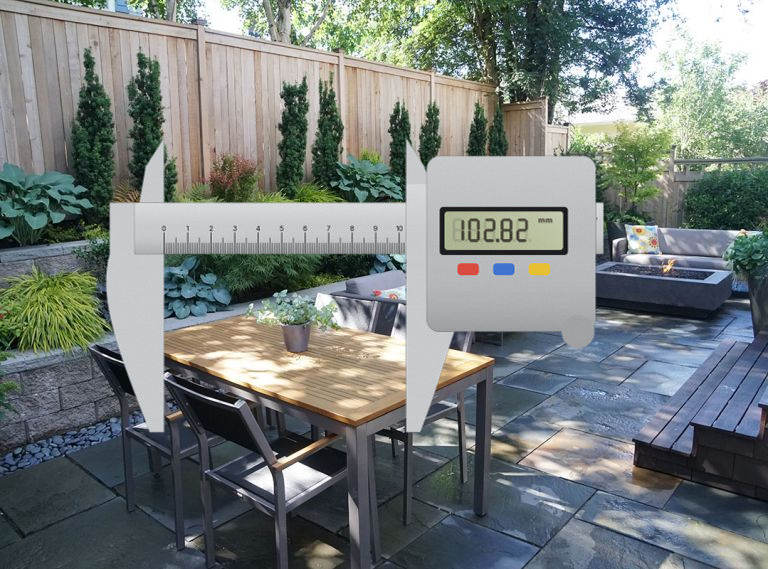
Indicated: {"value": 102.82, "unit": "mm"}
